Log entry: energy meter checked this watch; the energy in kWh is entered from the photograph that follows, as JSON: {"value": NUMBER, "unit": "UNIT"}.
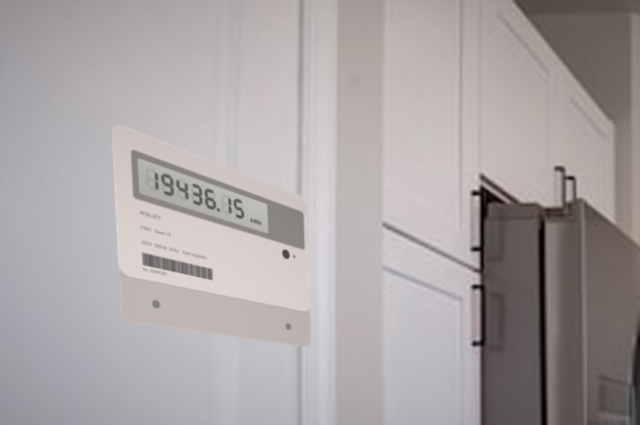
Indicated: {"value": 19436.15, "unit": "kWh"}
